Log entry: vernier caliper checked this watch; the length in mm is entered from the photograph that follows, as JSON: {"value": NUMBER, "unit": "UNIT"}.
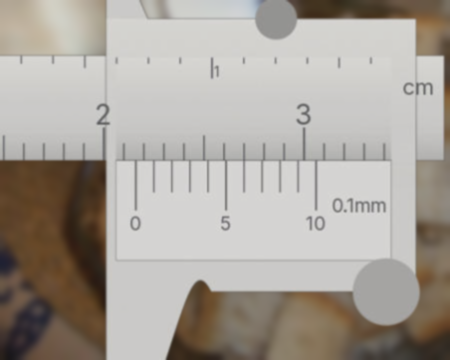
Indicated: {"value": 21.6, "unit": "mm"}
